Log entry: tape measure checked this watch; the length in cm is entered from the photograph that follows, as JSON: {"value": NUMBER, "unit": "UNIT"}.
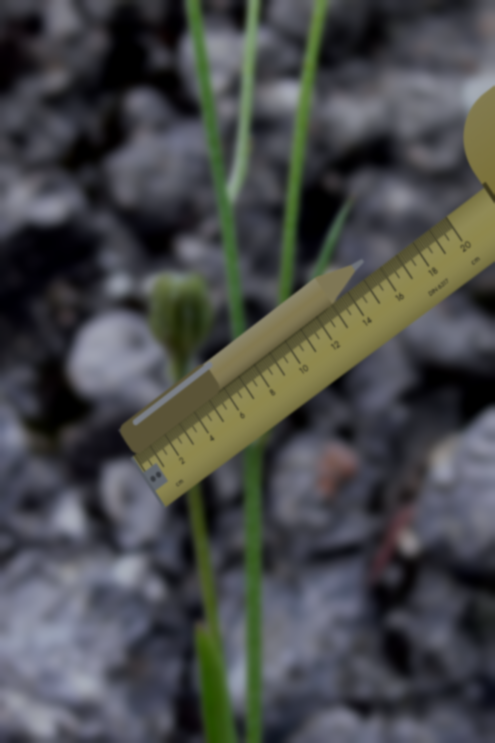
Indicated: {"value": 15.5, "unit": "cm"}
